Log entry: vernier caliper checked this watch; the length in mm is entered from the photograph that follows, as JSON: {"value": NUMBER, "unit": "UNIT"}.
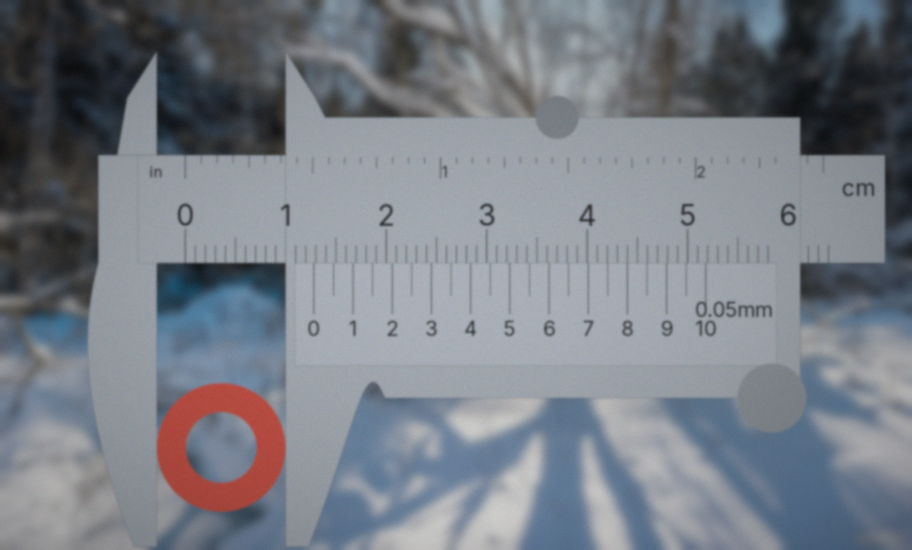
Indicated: {"value": 12.8, "unit": "mm"}
